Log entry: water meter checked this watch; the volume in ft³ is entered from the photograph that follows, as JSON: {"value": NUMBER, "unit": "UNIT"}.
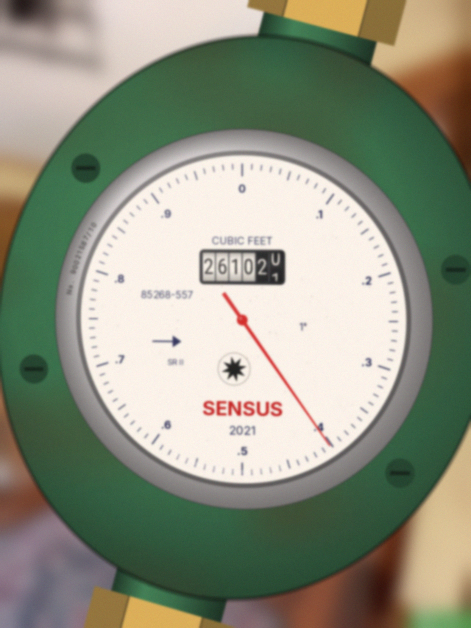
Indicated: {"value": 261020.40, "unit": "ft³"}
